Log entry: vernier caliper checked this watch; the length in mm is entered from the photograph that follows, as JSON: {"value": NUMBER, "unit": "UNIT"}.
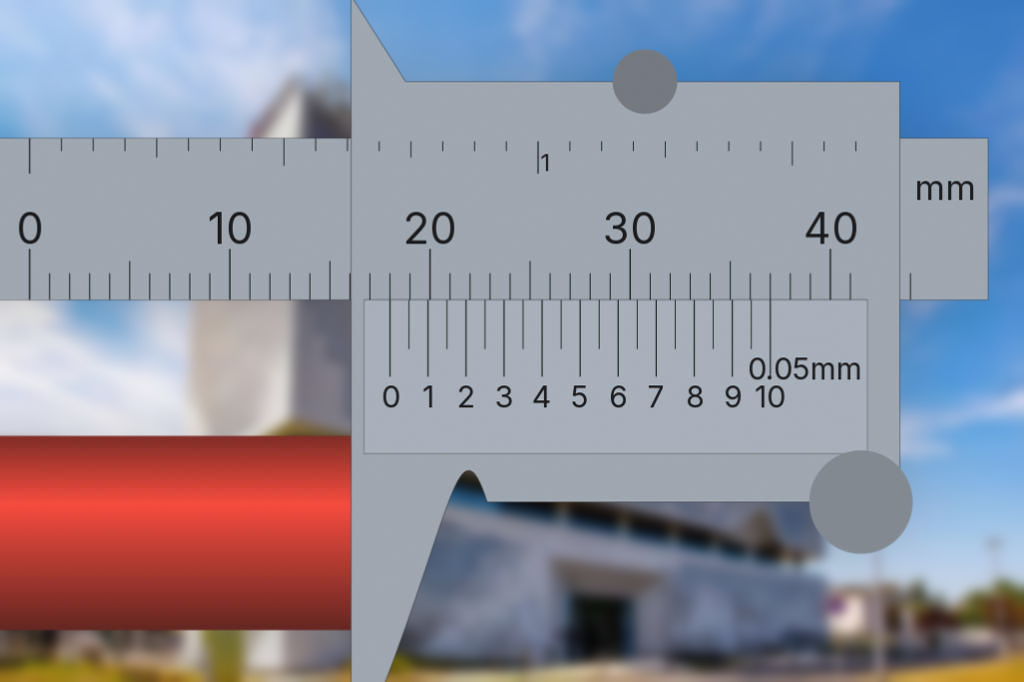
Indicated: {"value": 18.0, "unit": "mm"}
